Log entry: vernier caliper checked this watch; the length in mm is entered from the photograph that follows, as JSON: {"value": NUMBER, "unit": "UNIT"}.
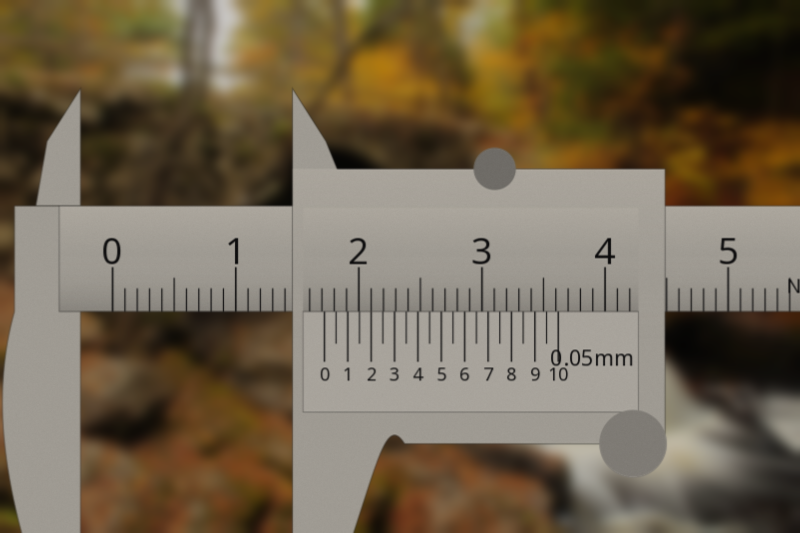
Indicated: {"value": 17.2, "unit": "mm"}
